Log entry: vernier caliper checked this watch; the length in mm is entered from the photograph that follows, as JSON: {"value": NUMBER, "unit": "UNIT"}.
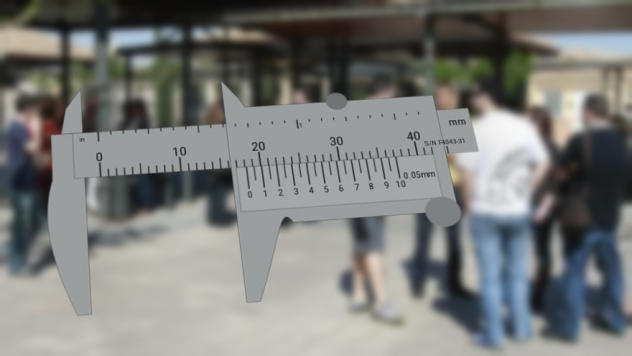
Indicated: {"value": 18.2, "unit": "mm"}
